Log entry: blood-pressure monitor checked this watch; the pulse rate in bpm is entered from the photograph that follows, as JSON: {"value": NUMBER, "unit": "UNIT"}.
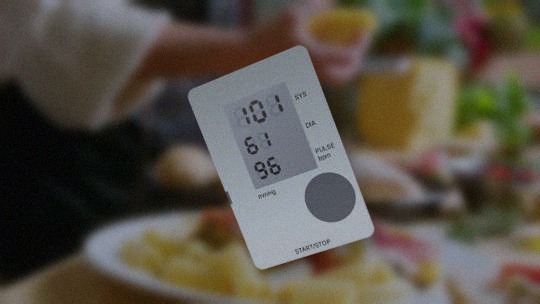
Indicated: {"value": 96, "unit": "bpm"}
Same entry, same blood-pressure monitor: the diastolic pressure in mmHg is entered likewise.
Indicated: {"value": 61, "unit": "mmHg"}
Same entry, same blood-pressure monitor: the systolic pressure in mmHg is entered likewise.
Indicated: {"value": 101, "unit": "mmHg"}
